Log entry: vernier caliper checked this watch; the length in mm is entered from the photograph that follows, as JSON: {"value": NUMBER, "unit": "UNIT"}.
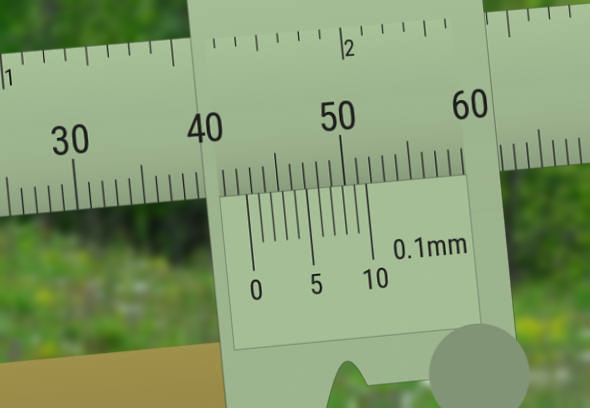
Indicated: {"value": 42.6, "unit": "mm"}
